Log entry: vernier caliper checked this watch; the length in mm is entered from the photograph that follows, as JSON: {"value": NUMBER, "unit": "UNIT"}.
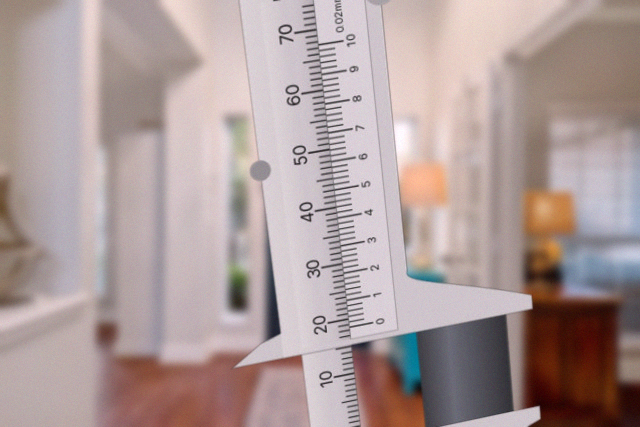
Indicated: {"value": 18.5, "unit": "mm"}
